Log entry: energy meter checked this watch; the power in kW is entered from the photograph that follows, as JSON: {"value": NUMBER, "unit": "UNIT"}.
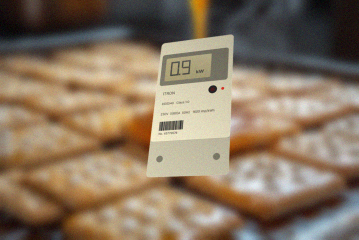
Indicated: {"value": 0.9, "unit": "kW"}
